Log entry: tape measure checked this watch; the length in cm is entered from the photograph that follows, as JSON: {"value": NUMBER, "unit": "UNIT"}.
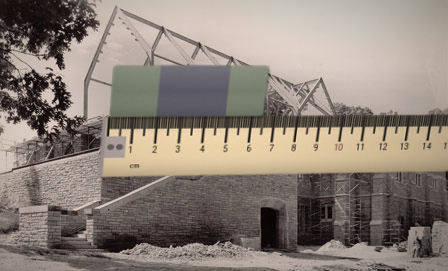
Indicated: {"value": 6.5, "unit": "cm"}
